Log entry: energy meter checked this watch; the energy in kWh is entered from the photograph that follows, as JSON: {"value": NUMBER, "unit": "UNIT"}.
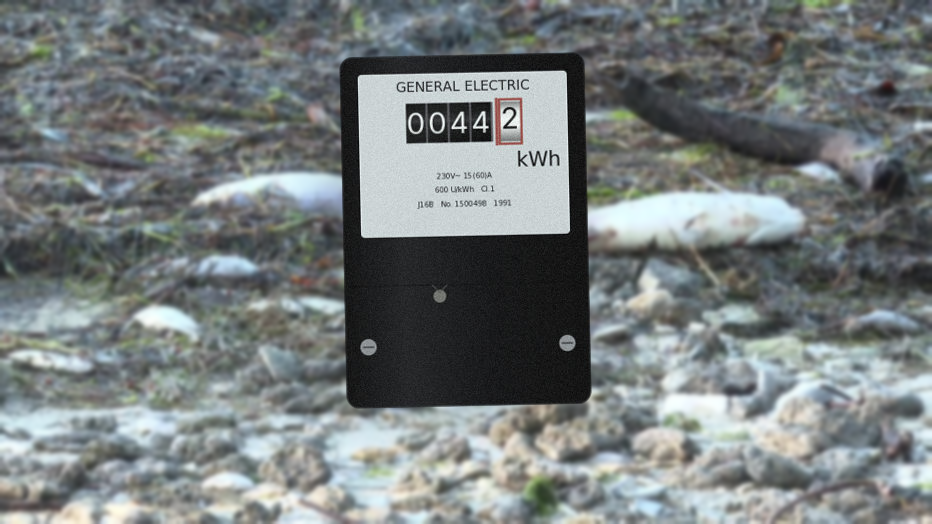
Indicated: {"value": 44.2, "unit": "kWh"}
